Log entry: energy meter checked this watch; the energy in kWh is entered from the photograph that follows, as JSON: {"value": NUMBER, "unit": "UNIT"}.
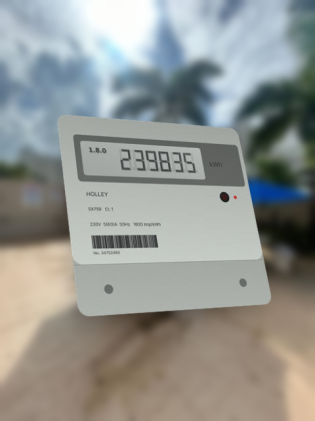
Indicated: {"value": 239835, "unit": "kWh"}
